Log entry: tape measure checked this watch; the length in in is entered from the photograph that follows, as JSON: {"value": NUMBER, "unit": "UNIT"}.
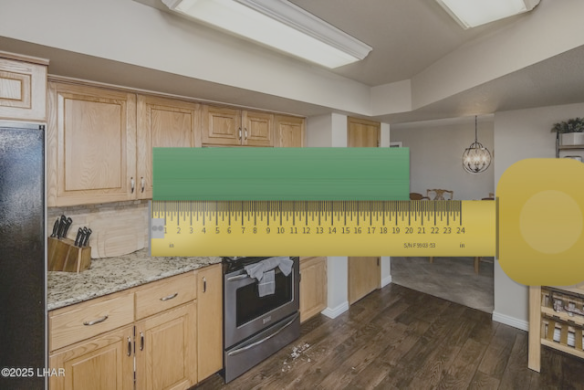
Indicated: {"value": 20, "unit": "in"}
